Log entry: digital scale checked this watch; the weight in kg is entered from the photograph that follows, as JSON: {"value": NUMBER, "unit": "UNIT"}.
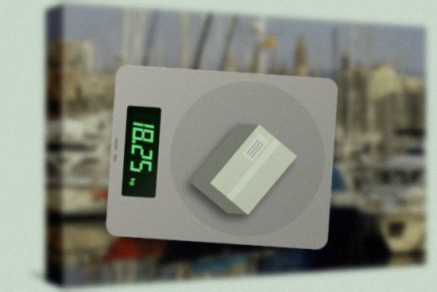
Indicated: {"value": 18.25, "unit": "kg"}
